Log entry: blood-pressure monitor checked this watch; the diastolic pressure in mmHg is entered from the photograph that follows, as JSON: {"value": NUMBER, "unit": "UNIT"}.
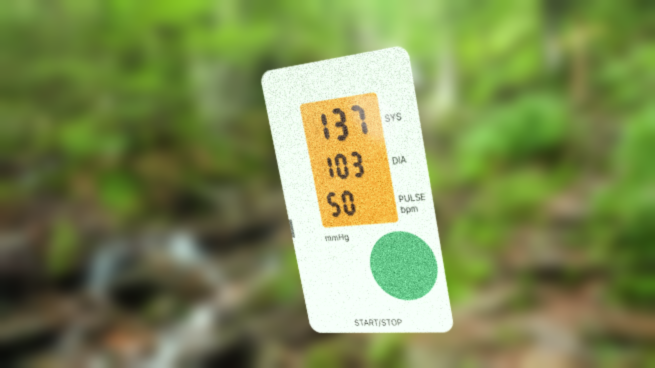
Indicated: {"value": 103, "unit": "mmHg"}
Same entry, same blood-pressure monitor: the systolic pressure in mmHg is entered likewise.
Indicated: {"value": 137, "unit": "mmHg"}
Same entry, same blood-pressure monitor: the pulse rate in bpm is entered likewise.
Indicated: {"value": 50, "unit": "bpm"}
